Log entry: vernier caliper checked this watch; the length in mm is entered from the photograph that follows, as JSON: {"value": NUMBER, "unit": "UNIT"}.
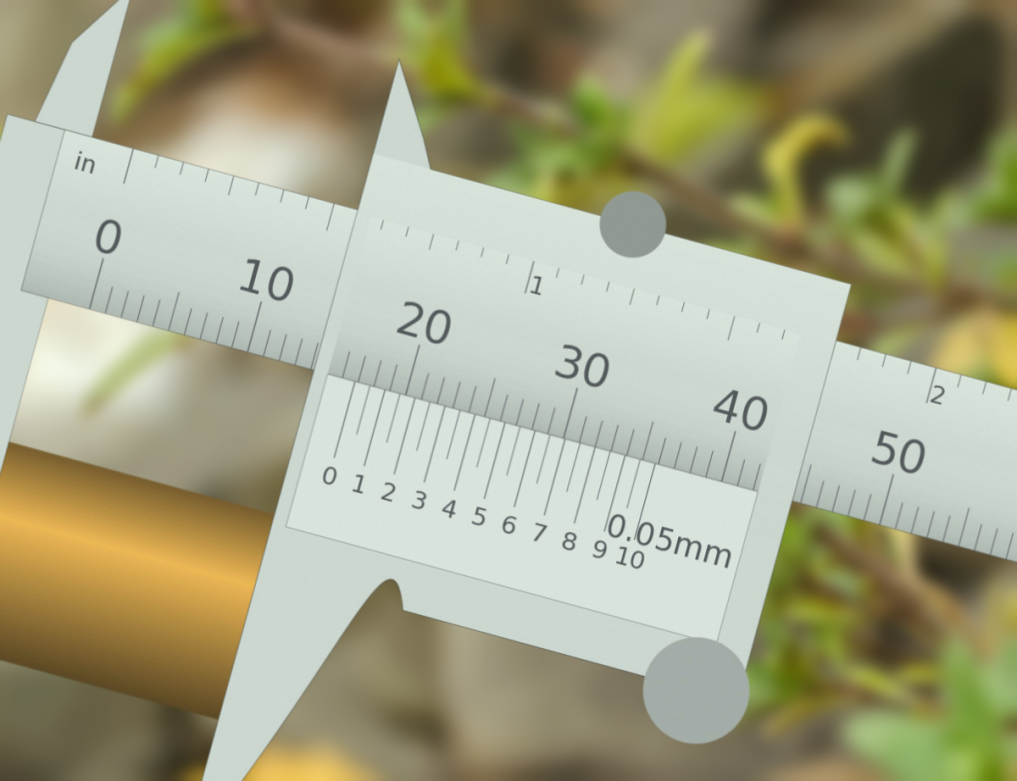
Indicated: {"value": 16.8, "unit": "mm"}
